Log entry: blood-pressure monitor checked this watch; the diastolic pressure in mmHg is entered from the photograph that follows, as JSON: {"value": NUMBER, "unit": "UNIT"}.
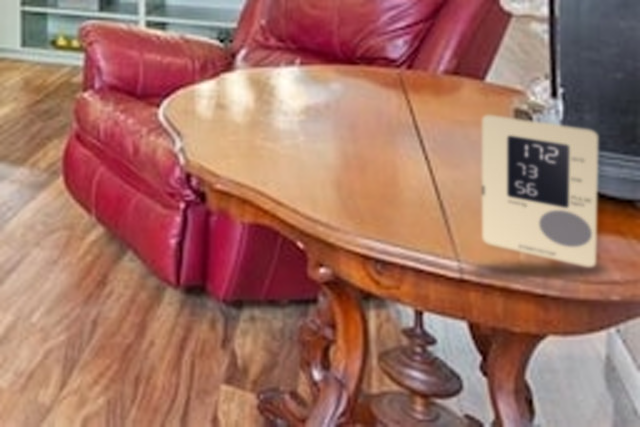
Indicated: {"value": 73, "unit": "mmHg"}
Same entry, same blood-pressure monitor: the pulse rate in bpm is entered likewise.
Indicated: {"value": 56, "unit": "bpm"}
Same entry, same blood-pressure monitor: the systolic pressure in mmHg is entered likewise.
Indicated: {"value": 172, "unit": "mmHg"}
